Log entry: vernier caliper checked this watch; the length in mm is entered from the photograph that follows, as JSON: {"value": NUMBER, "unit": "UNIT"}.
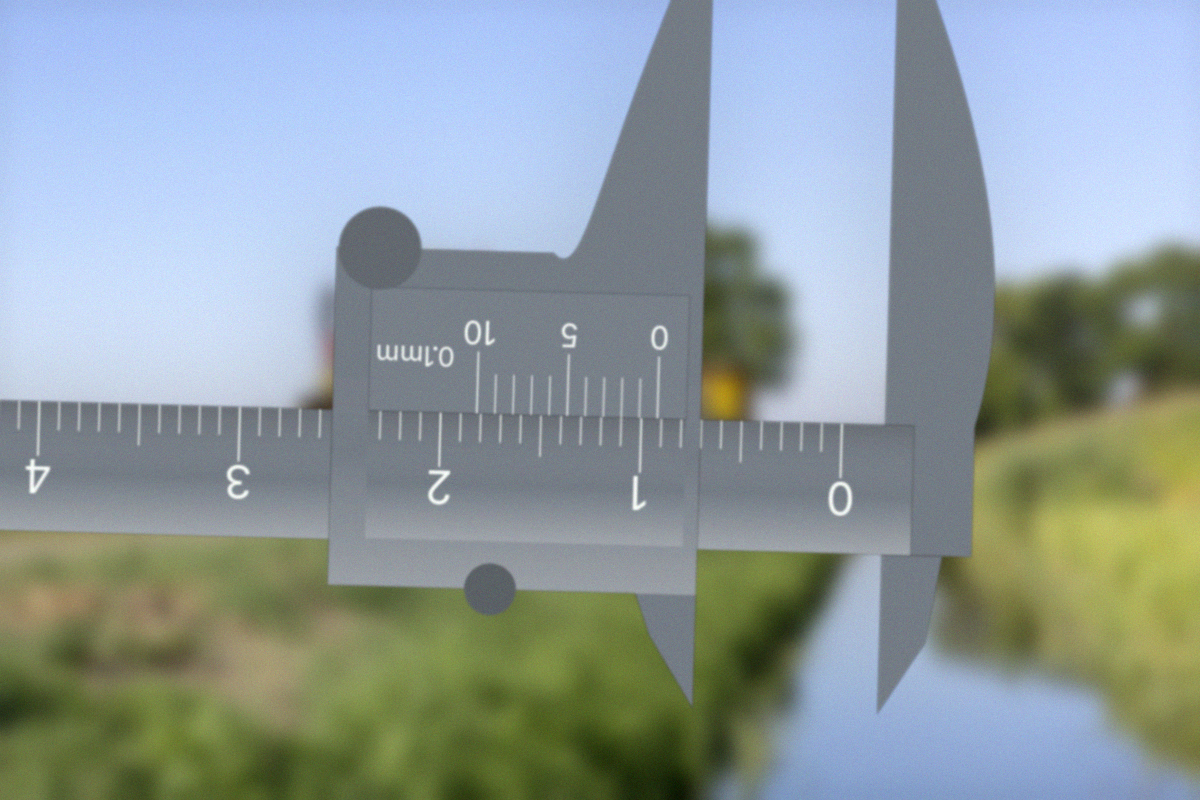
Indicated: {"value": 9.2, "unit": "mm"}
